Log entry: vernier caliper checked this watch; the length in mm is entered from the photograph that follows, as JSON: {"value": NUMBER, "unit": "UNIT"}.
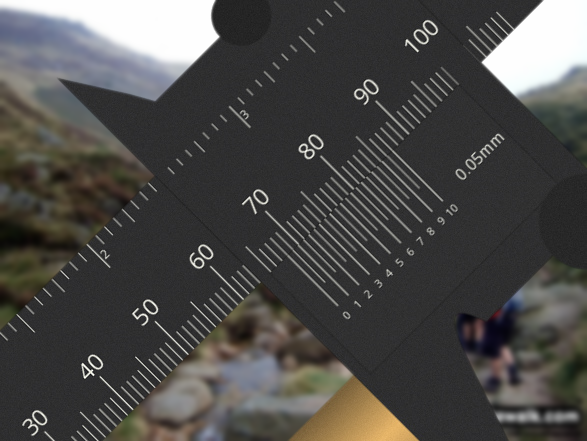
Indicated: {"value": 68.0, "unit": "mm"}
